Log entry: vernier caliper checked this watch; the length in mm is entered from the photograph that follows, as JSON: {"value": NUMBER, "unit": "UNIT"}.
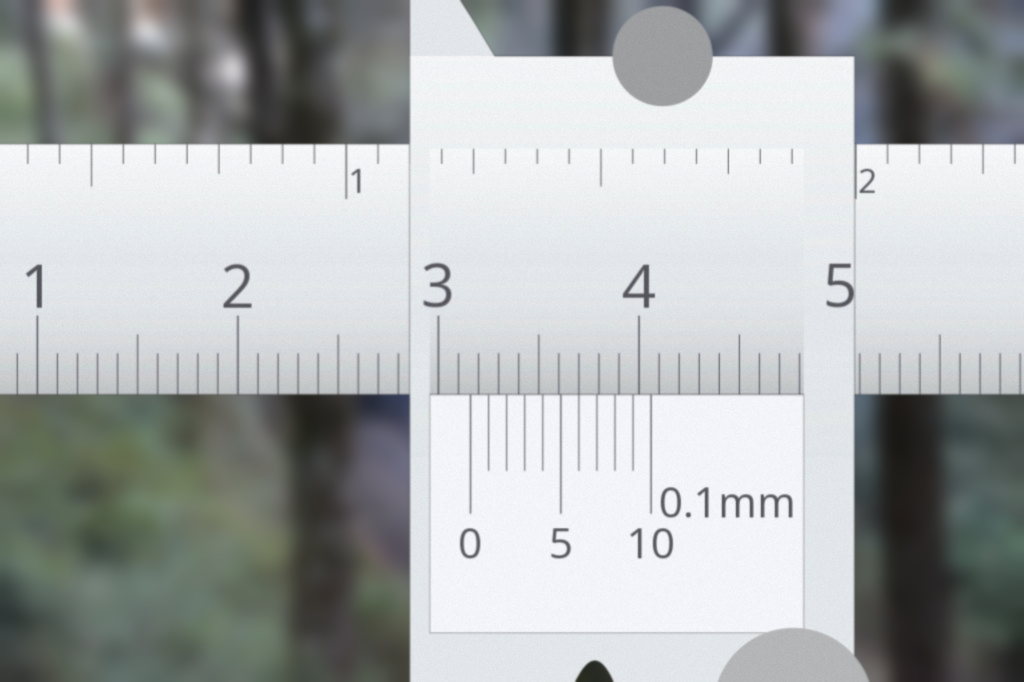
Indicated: {"value": 31.6, "unit": "mm"}
